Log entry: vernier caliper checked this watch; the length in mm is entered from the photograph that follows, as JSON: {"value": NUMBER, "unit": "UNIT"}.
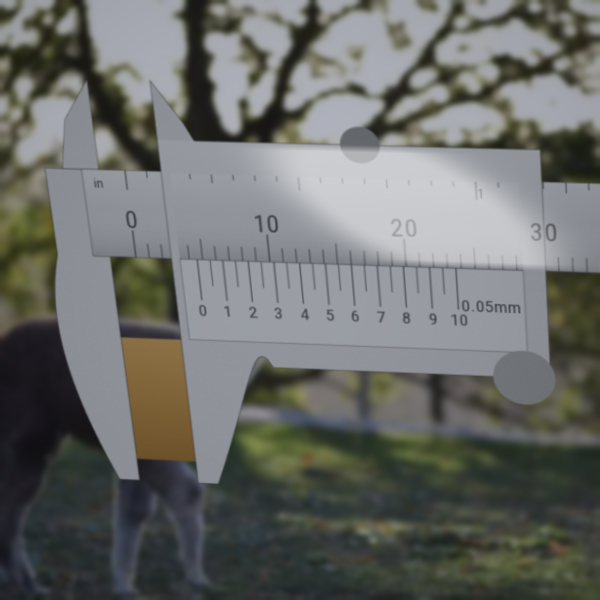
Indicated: {"value": 4.6, "unit": "mm"}
